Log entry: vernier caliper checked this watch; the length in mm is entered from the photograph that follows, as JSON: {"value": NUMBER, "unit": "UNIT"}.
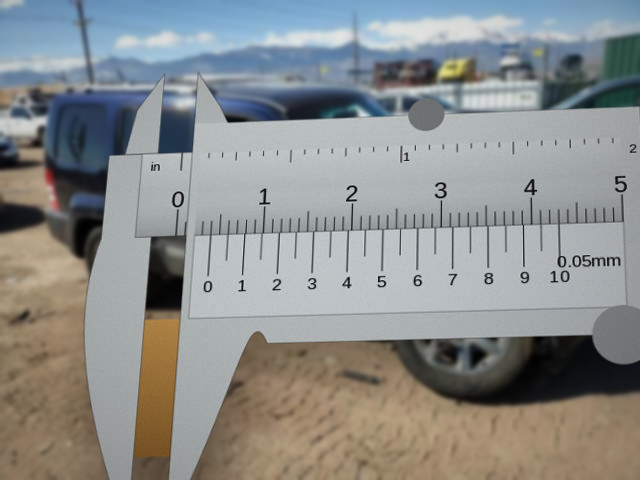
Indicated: {"value": 4.0, "unit": "mm"}
